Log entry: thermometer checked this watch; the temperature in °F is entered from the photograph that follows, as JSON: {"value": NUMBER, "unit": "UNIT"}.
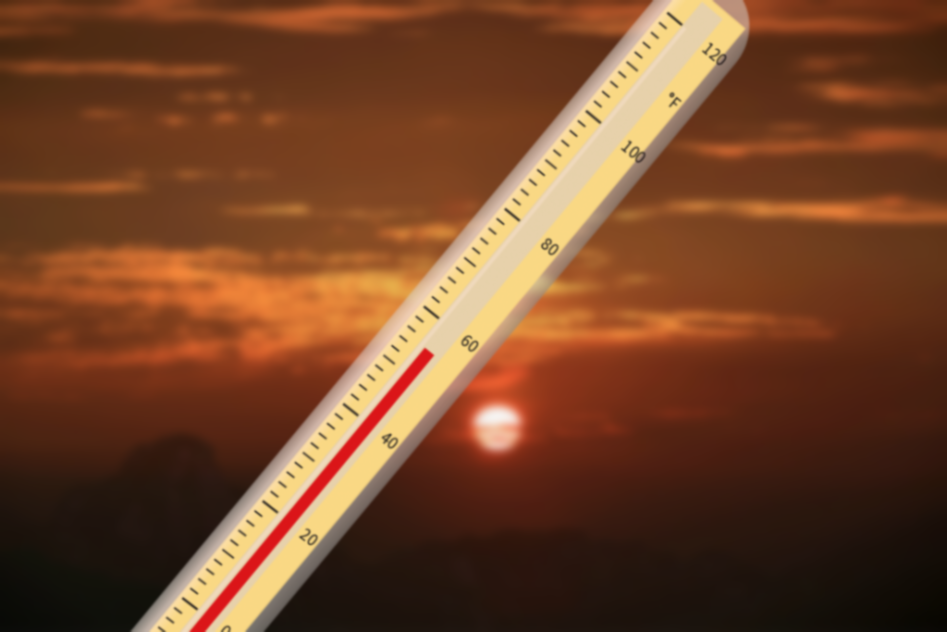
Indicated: {"value": 55, "unit": "°F"}
